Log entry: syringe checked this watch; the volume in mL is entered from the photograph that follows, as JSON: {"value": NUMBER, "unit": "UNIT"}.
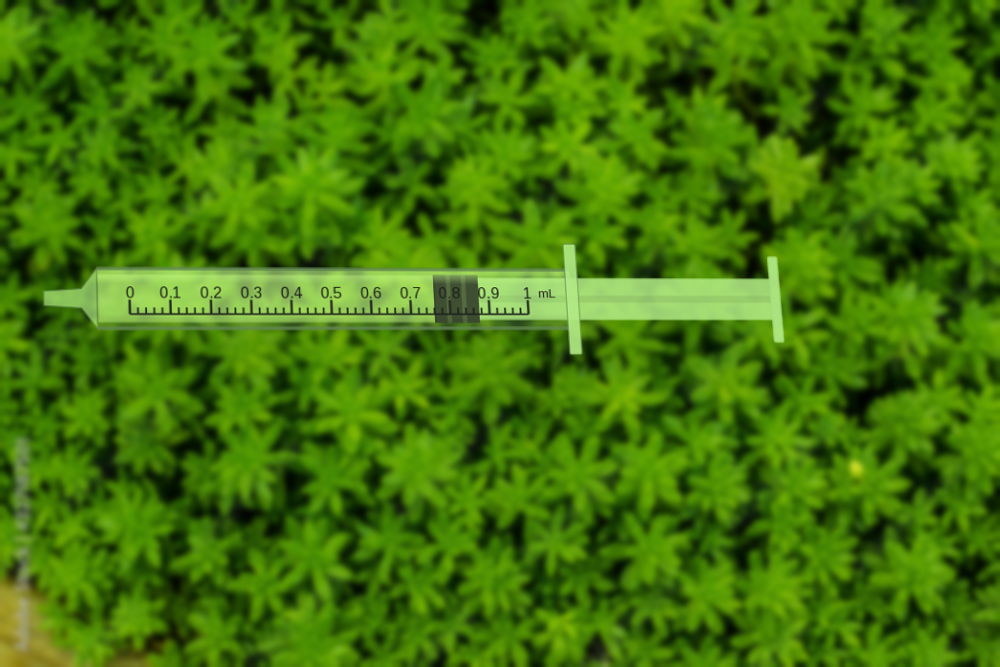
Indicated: {"value": 0.76, "unit": "mL"}
